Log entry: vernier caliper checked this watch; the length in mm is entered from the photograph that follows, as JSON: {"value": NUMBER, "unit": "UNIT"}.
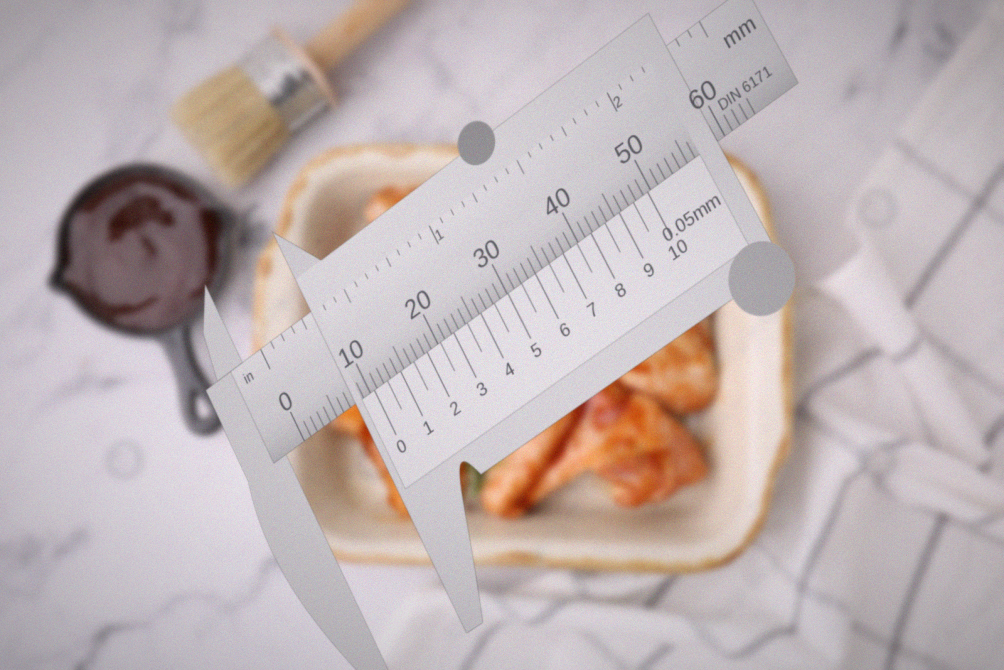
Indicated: {"value": 10.6, "unit": "mm"}
